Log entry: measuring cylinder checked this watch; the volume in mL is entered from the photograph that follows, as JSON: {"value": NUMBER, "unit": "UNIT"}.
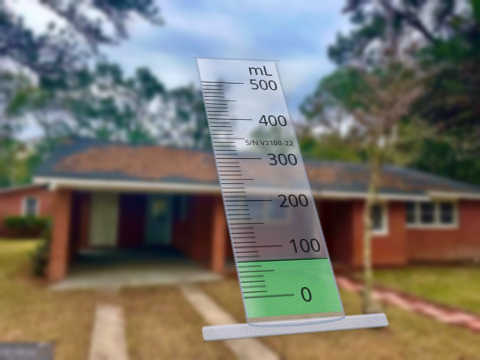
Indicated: {"value": 70, "unit": "mL"}
